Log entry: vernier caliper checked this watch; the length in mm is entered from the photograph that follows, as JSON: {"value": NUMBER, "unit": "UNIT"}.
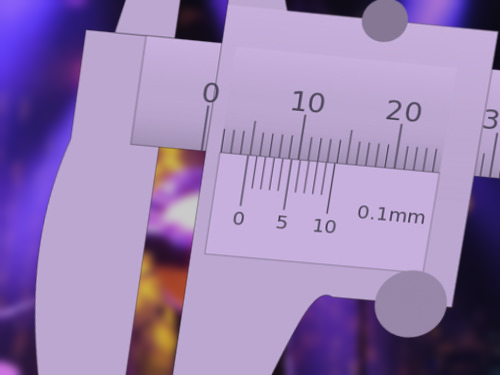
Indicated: {"value": 4.8, "unit": "mm"}
